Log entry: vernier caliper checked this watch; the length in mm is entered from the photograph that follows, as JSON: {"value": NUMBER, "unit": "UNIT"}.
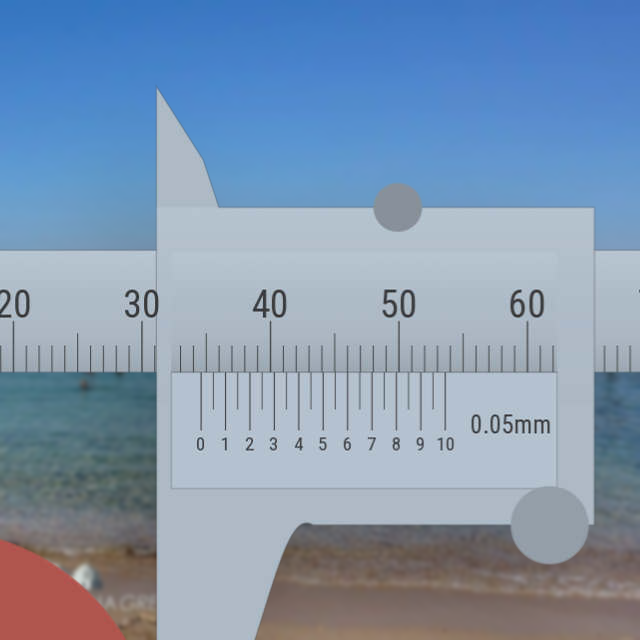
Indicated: {"value": 34.6, "unit": "mm"}
